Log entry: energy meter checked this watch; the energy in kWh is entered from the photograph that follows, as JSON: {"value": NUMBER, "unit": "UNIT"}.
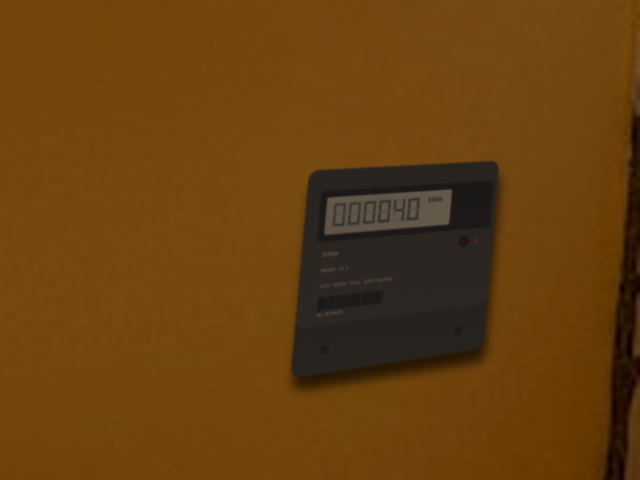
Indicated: {"value": 40, "unit": "kWh"}
